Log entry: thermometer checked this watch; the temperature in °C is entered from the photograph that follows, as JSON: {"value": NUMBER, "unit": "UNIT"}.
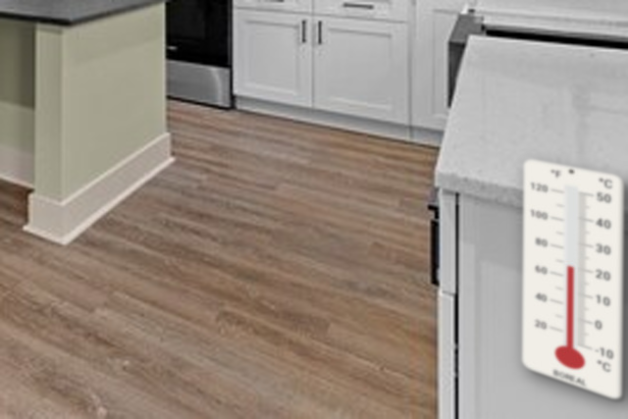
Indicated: {"value": 20, "unit": "°C"}
